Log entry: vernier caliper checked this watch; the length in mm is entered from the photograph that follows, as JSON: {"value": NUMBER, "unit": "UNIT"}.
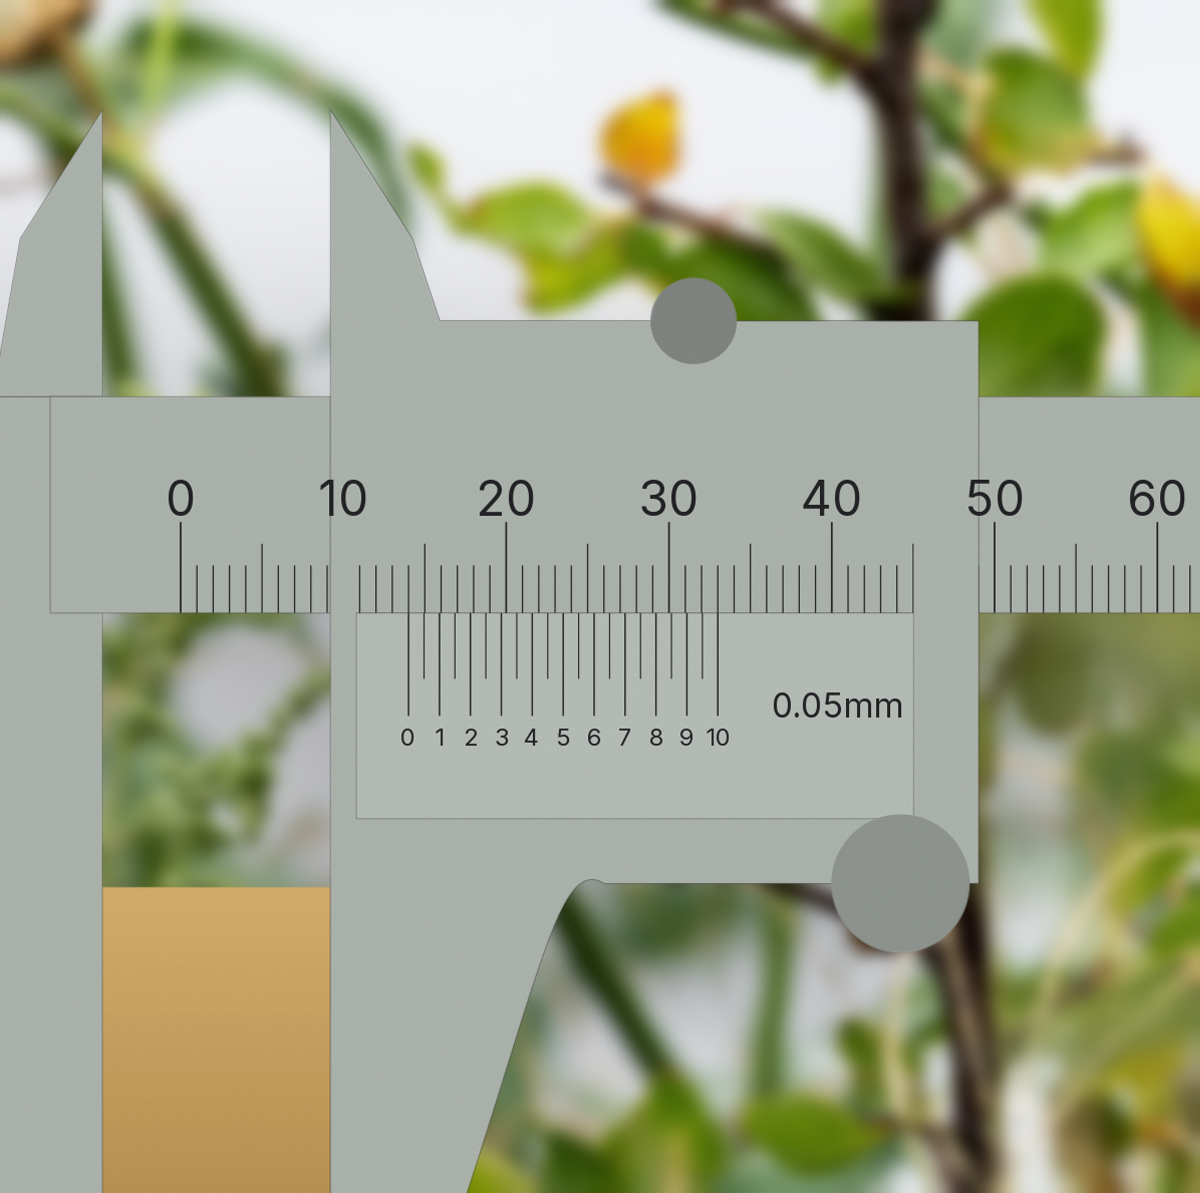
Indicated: {"value": 14.0, "unit": "mm"}
